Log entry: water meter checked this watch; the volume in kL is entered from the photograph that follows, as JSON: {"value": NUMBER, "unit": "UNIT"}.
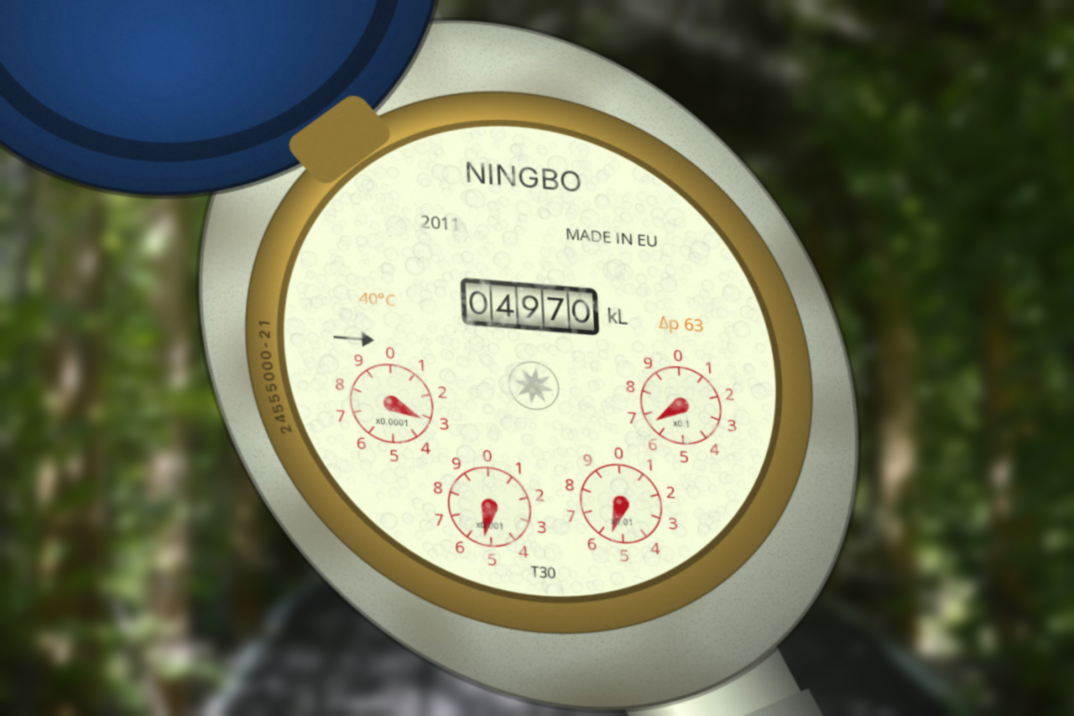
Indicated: {"value": 4970.6553, "unit": "kL"}
